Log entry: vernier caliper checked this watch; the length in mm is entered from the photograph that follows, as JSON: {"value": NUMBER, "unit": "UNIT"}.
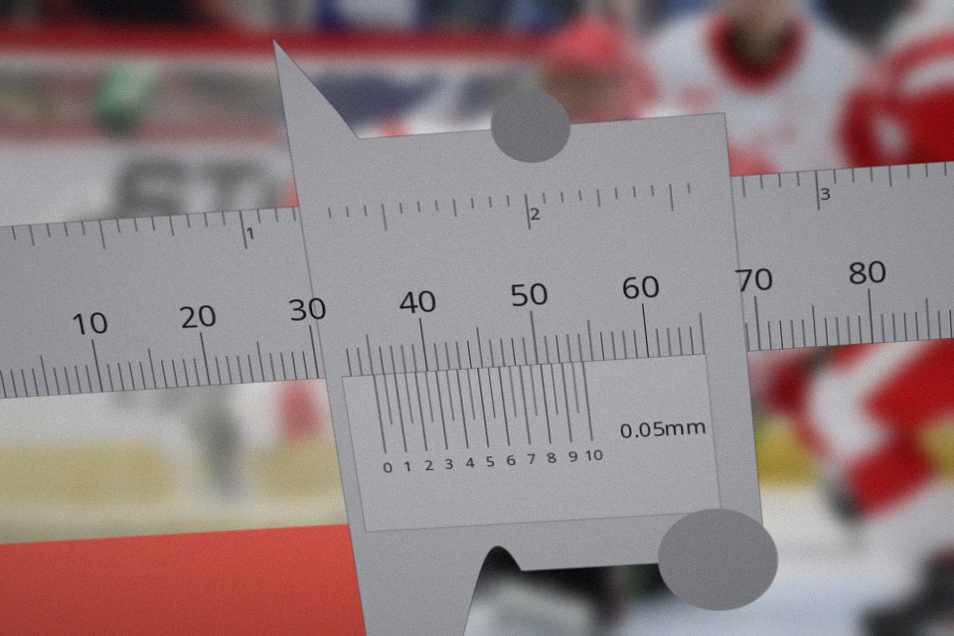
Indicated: {"value": 35.1, "unit": "mm"}
